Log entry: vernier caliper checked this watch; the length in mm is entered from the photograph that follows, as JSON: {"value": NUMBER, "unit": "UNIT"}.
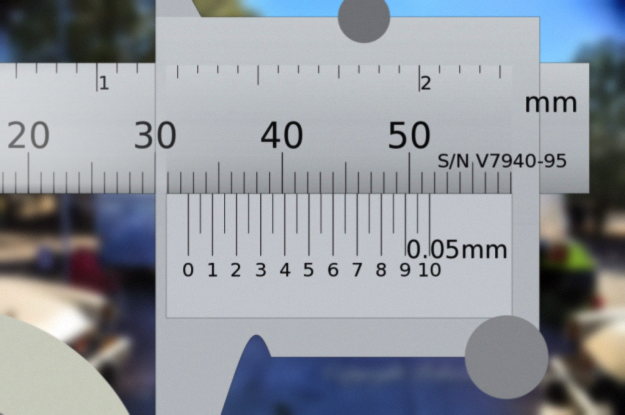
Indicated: {"value": 32.6, "unit": "mm"}
